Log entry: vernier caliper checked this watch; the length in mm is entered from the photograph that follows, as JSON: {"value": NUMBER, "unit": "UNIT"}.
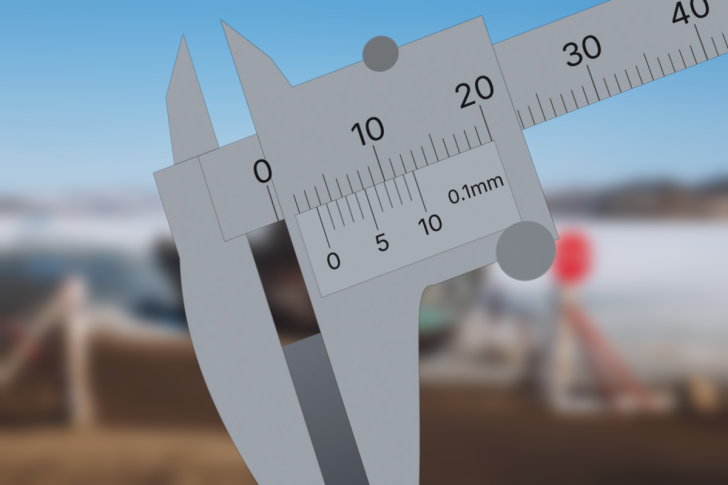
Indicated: {"value": 3.6, "unit": "mm"}
